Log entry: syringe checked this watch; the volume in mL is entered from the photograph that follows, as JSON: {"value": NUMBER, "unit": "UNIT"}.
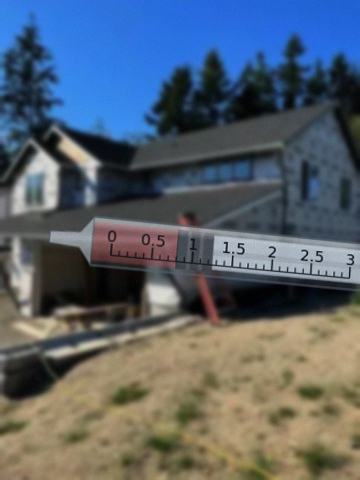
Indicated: {"value": 0.8, "unit": "mL"}
